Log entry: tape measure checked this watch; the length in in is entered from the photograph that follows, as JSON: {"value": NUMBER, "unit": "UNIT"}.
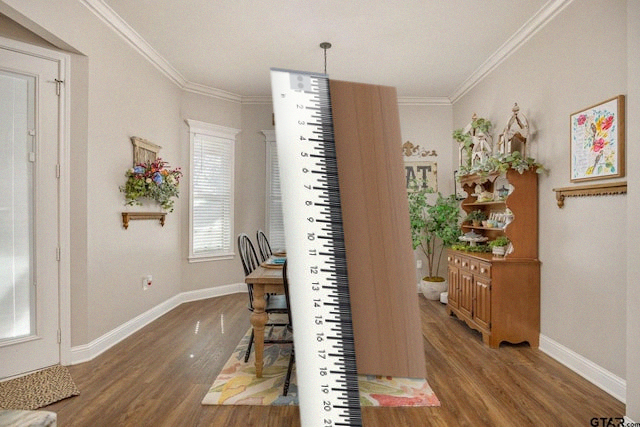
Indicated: {"value": 18, "unit": "in"}
